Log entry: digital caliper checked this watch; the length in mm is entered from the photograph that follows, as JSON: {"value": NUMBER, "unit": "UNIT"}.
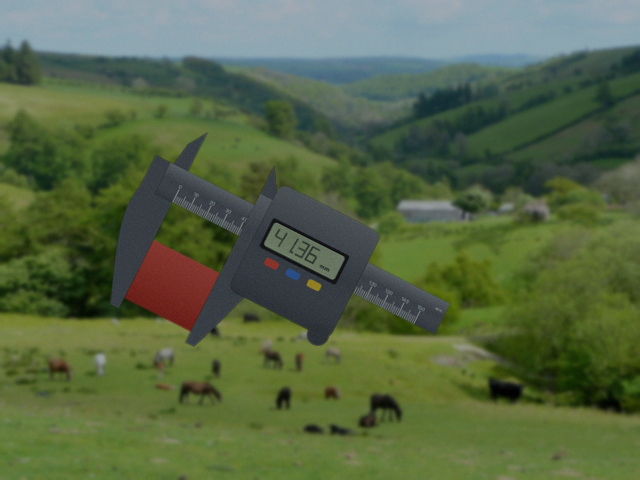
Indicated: {"value": 41.36, "unit": "mm"}
